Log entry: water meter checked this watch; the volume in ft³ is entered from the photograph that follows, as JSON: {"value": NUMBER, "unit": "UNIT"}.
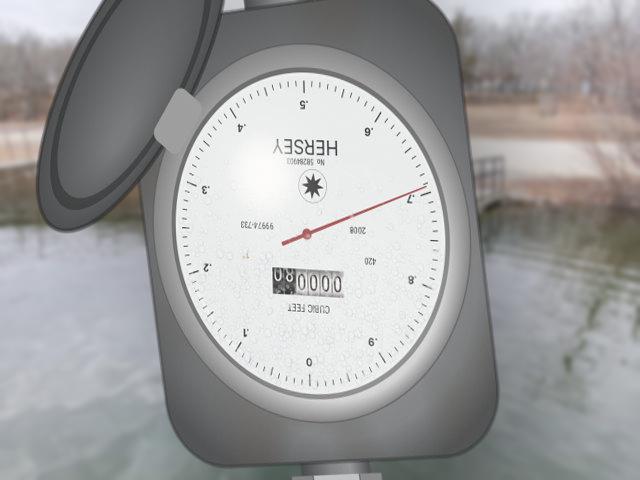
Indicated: {"value": 79.69, "unit": "ft³"}
